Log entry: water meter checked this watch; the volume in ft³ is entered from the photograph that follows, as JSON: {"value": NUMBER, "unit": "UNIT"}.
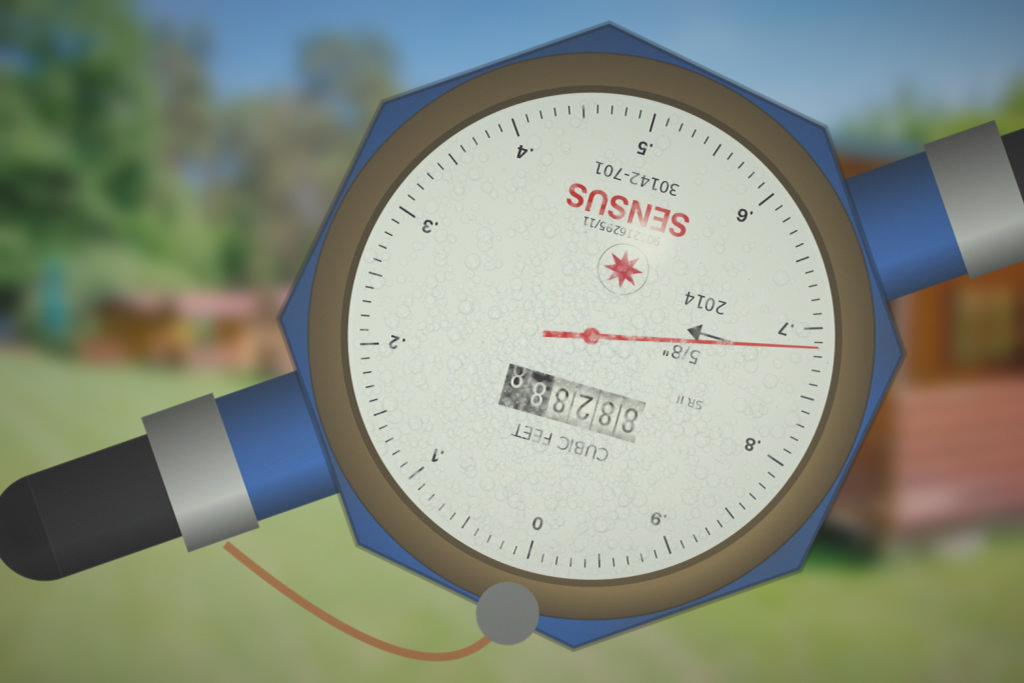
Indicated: {"value": 882887.71, "unit": "ft³"}
